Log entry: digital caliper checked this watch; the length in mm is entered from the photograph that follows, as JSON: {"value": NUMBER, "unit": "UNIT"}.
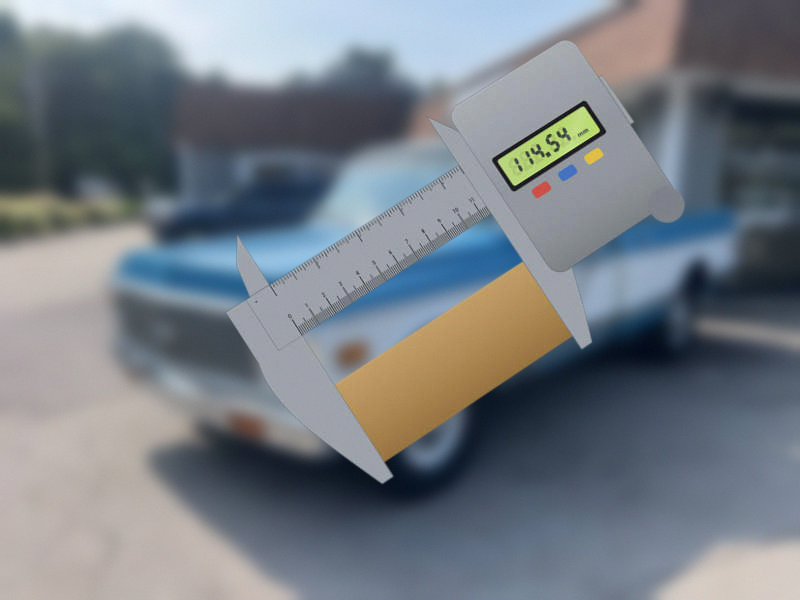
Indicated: {"value": 114.54, "unit": "mm"}
